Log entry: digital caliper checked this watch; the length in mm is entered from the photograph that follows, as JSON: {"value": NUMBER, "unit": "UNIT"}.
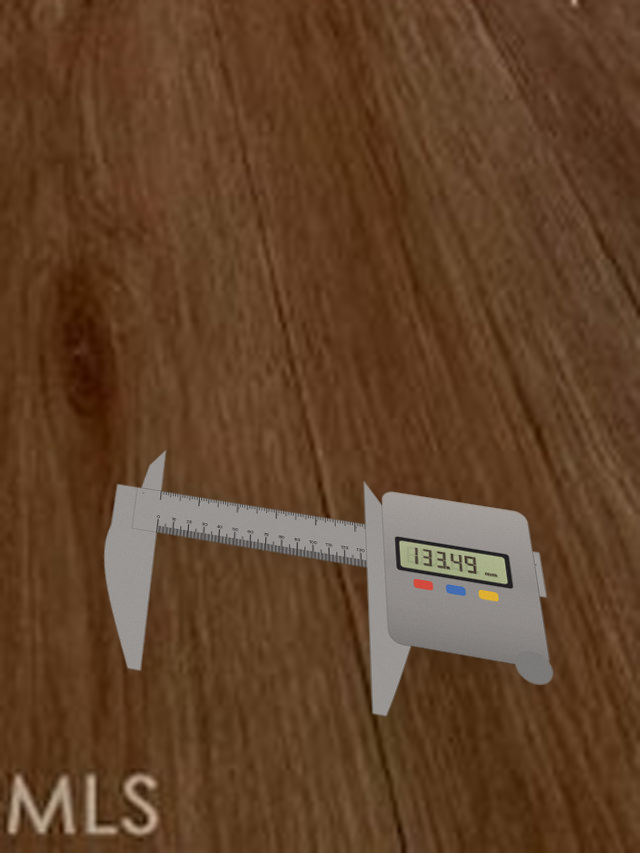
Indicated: {"value": 133.49, "unit": "mm"}
